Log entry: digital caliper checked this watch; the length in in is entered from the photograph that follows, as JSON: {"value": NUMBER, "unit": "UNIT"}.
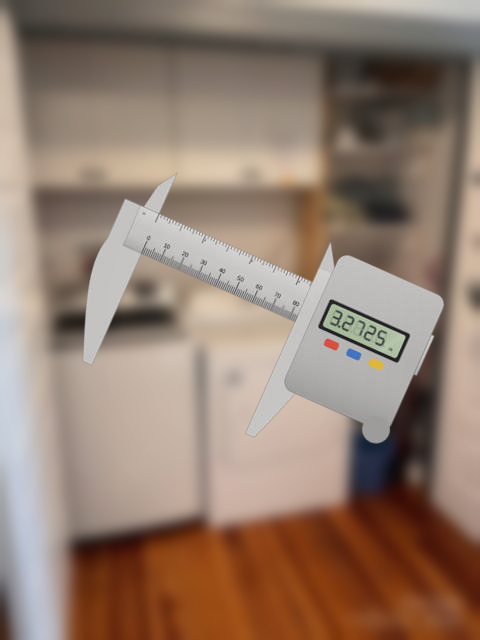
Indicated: {"value": 3.2725, "unit": "in"}
